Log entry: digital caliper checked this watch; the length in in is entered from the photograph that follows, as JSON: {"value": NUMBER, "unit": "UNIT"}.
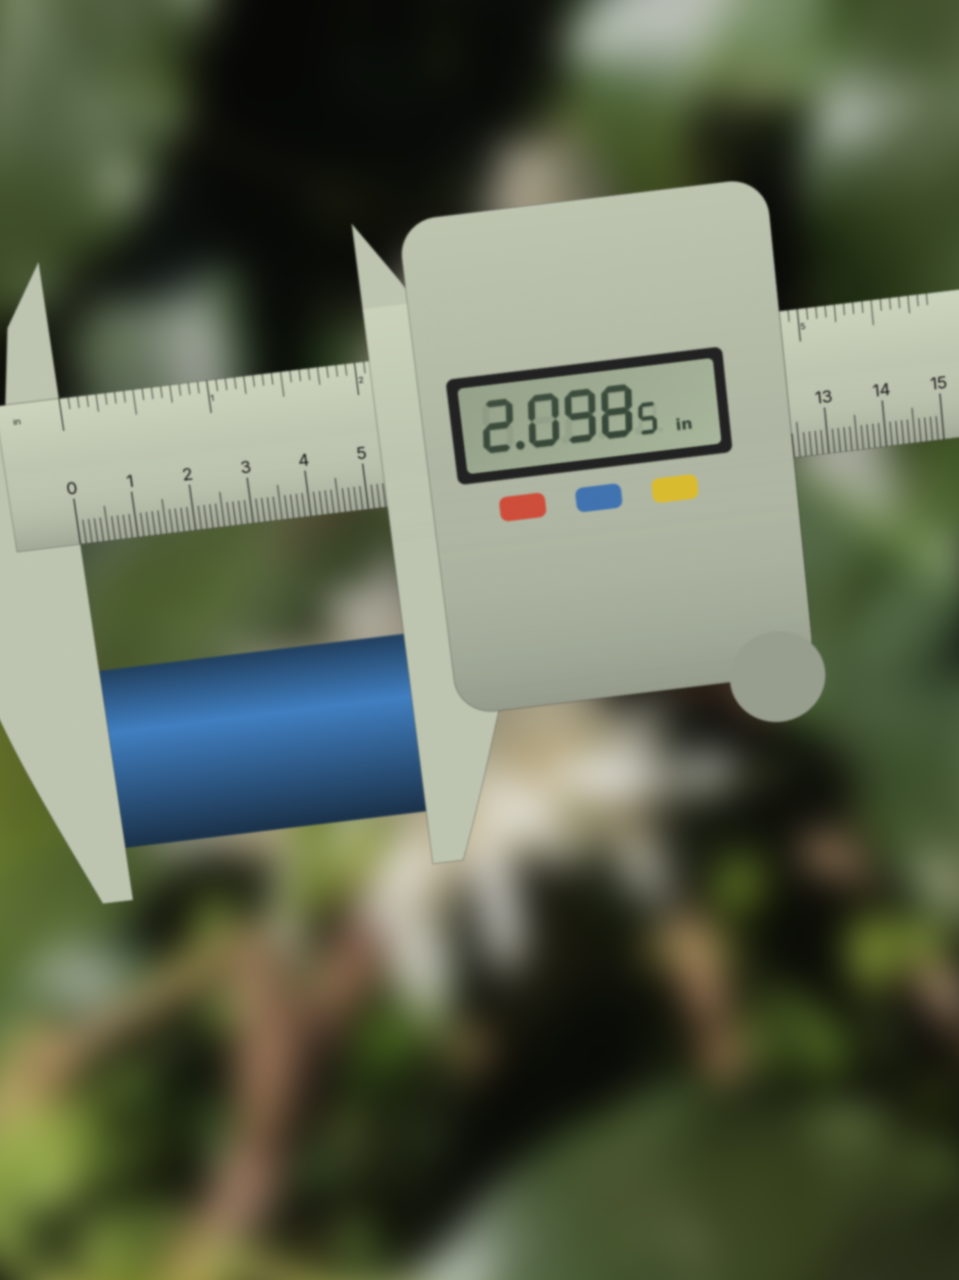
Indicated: {"value": 2.0985, "unit": "in"}
